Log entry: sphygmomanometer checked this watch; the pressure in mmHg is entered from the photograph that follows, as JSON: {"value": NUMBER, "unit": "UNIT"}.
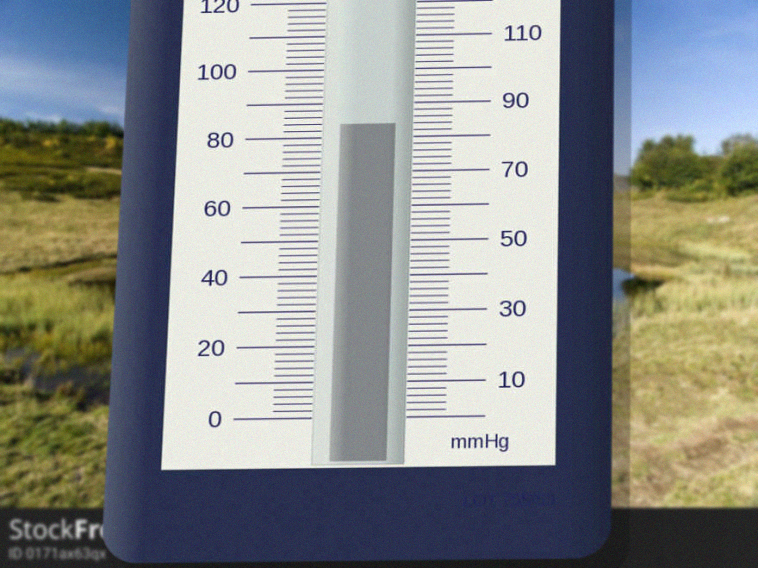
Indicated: {"value": 84, "unit": "mmHg"}
